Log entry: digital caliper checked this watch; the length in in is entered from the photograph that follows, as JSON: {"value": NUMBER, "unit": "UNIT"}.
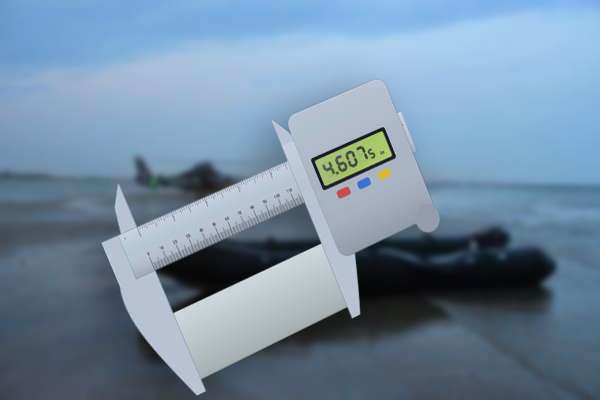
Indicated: {"value": 4.6075, "unit": "in"}
